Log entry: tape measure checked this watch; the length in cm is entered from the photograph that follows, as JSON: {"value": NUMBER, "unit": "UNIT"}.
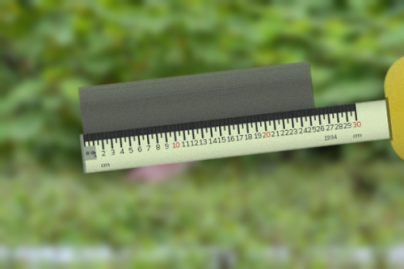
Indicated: {"value": 25.5, "unit": "cm"}
